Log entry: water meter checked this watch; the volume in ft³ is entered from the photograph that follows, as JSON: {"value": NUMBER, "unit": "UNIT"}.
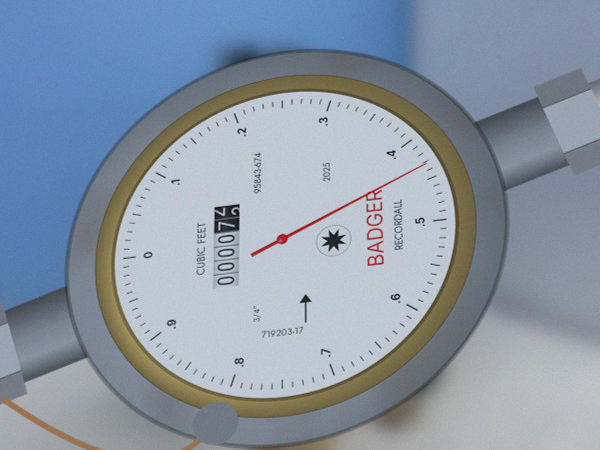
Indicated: {"value": 72.43, "unit": "ft³"}
